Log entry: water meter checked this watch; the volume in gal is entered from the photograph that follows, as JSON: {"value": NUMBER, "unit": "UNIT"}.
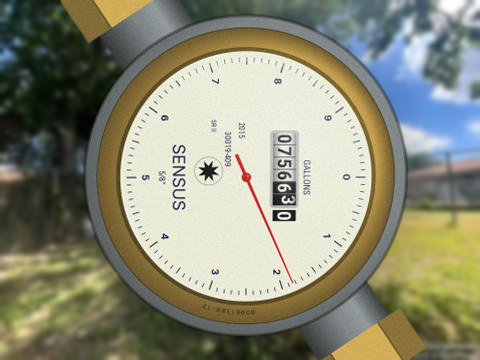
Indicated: {"value": 756631.8, "unit": "gal"}
